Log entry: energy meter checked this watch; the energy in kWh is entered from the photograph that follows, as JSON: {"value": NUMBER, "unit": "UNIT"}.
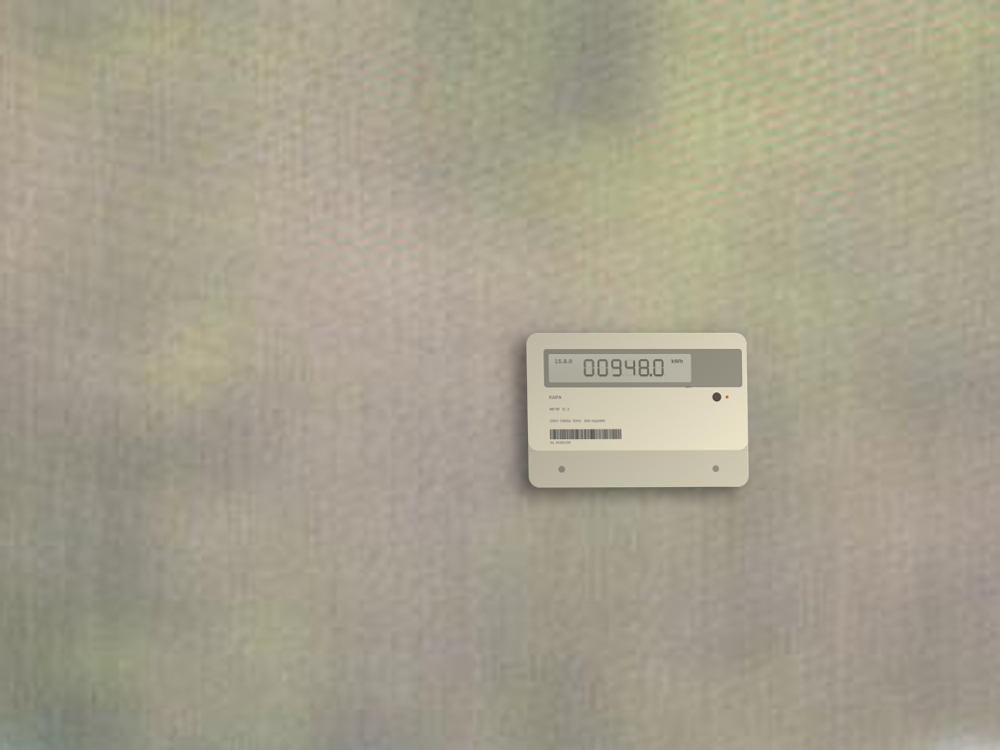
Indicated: {"value": 948.0, "unit": "kWh"}
